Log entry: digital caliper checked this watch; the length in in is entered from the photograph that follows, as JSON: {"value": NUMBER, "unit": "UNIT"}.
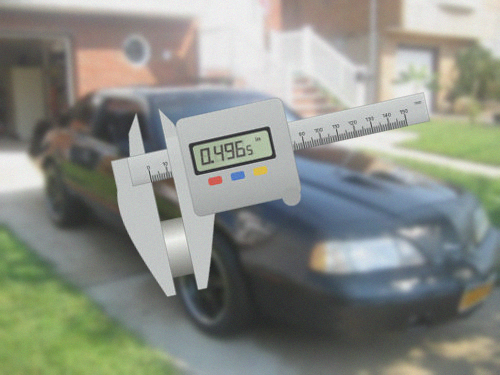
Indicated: {"value": 0.4965, "unit": "in"}
